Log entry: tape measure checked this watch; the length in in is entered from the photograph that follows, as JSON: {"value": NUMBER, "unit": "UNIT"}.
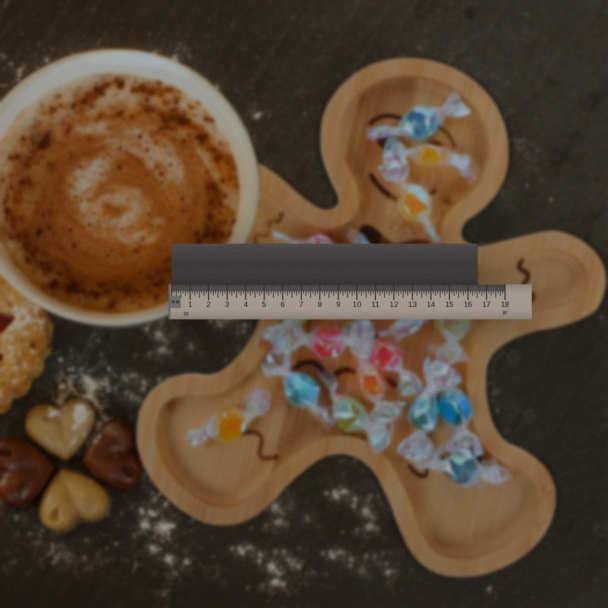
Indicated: {"value": 16.5, "unit": "in"}
